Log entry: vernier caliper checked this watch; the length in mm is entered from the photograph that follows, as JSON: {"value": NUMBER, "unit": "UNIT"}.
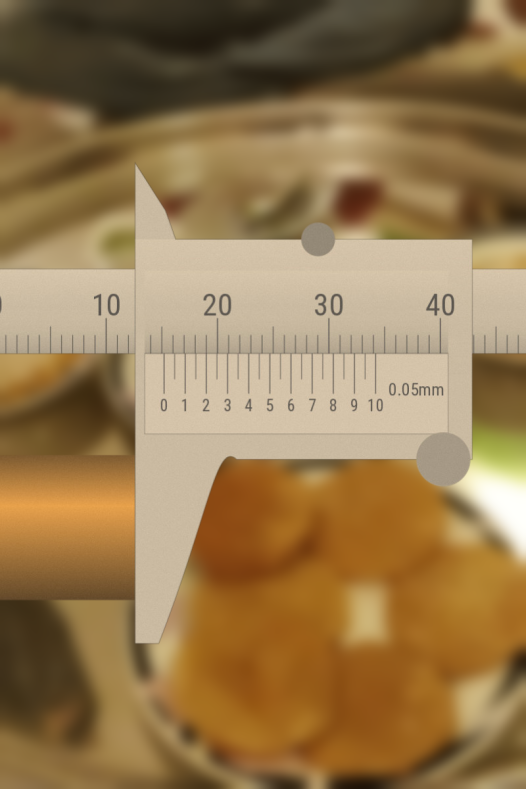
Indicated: {"value": 15.2, "unit": "mm"}
